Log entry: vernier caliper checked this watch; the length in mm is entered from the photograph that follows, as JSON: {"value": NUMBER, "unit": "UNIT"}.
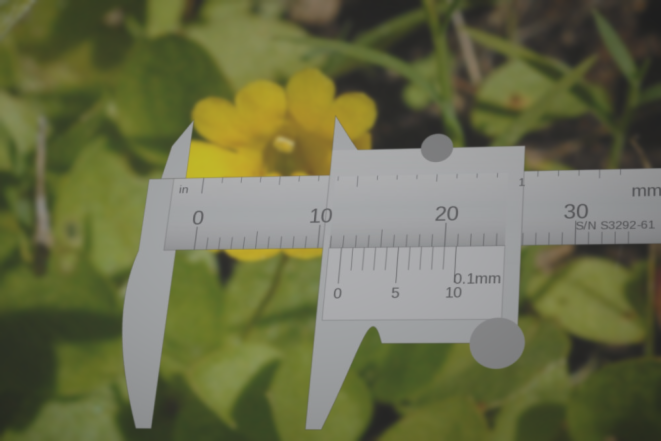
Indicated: {"value": 11.9, "unit": "mm"}
